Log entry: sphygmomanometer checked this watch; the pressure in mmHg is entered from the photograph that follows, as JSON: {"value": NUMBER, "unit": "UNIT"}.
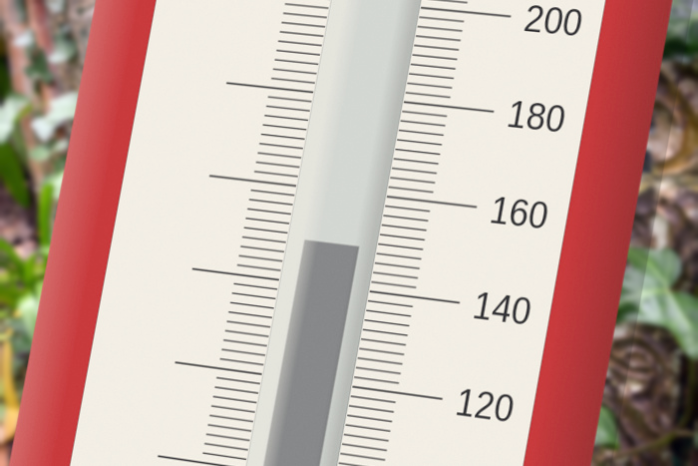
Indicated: {"value": 149, "unit": "mmHg"}
